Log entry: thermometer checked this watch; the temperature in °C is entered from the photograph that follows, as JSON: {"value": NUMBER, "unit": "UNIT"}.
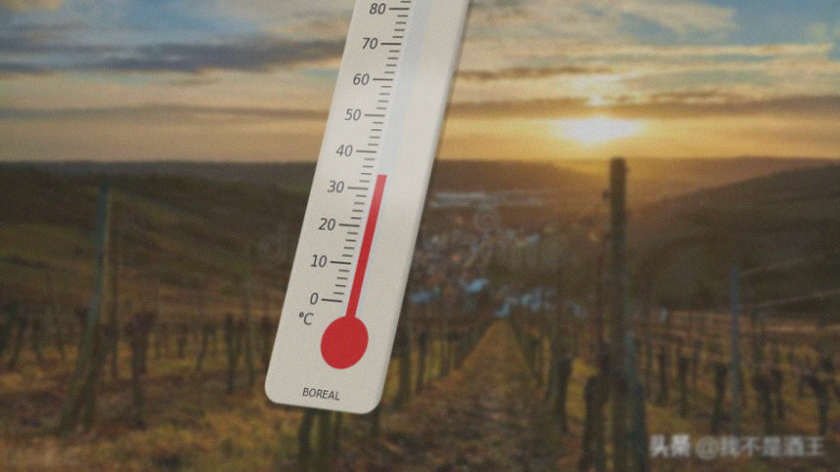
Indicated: {"value": 34, "unit": "°C"}
